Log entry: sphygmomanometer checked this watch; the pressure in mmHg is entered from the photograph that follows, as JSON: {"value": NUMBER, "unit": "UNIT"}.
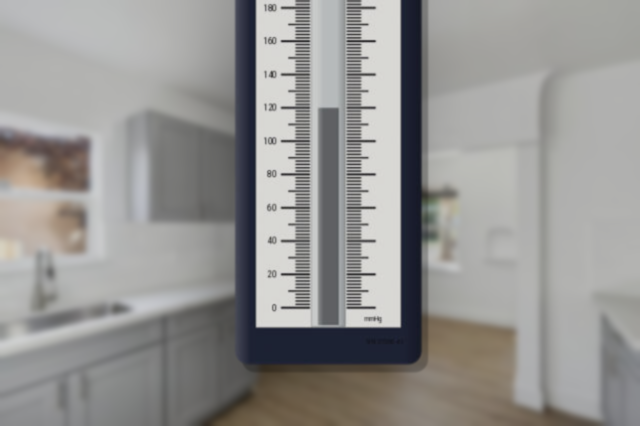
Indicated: {"value": 120, "unit": "mmHg"}
